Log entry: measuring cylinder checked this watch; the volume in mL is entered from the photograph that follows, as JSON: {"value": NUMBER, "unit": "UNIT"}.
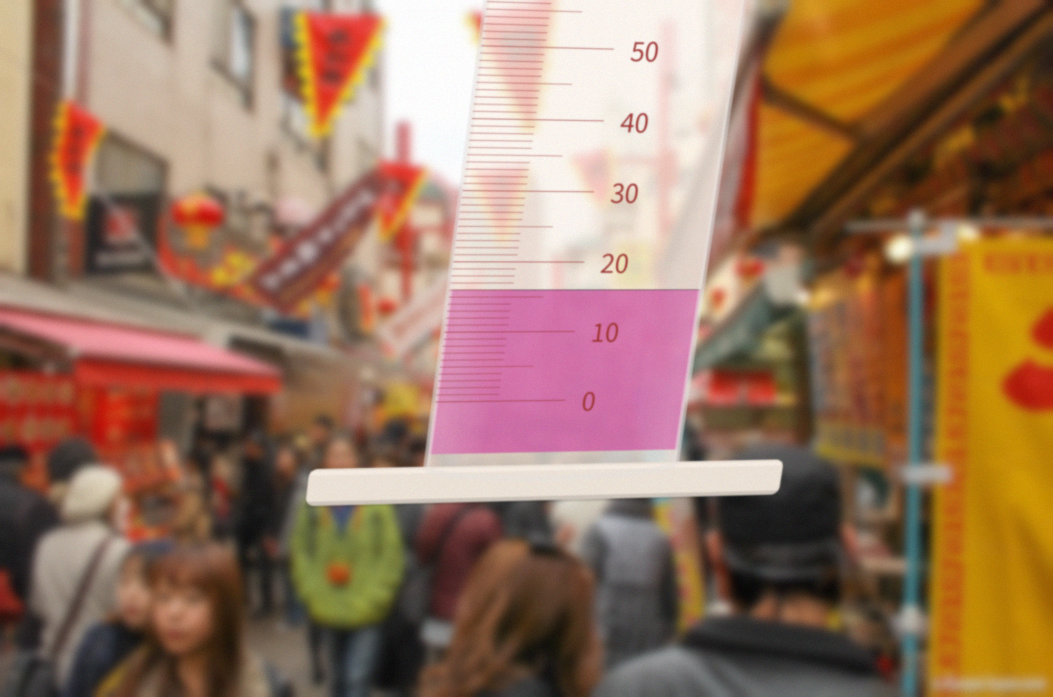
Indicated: {"value": 16, "unit": "mL"}
